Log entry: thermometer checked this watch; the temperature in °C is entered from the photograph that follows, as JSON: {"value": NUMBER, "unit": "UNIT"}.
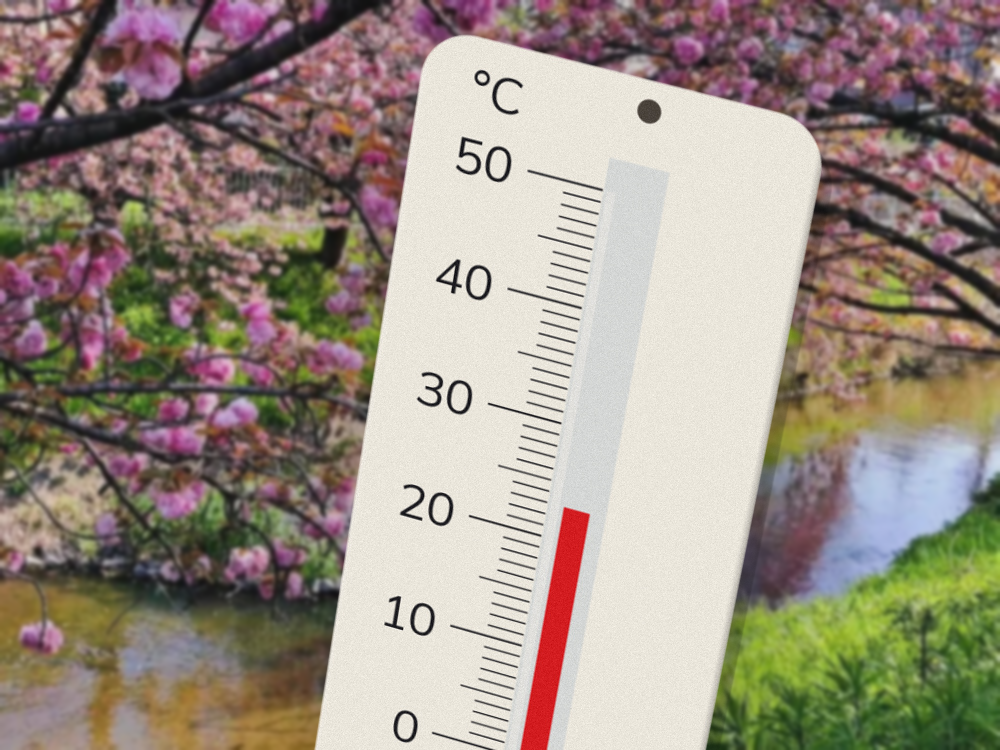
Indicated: {"value": 23, "unit": "°C"}
